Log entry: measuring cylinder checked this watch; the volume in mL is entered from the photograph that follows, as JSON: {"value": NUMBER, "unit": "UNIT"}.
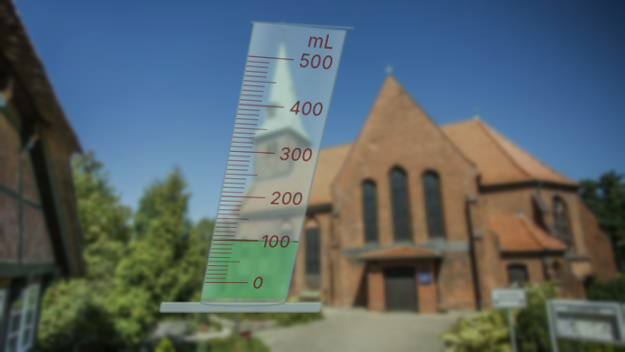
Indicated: {"value": 100, "unit": "mL"}
